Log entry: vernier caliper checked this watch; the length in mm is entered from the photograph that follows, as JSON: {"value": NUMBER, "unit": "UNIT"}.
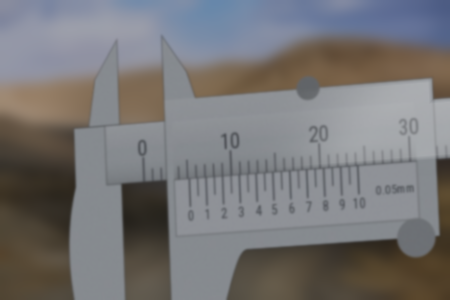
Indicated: {"value": 5.2, "unit": "mm"}
